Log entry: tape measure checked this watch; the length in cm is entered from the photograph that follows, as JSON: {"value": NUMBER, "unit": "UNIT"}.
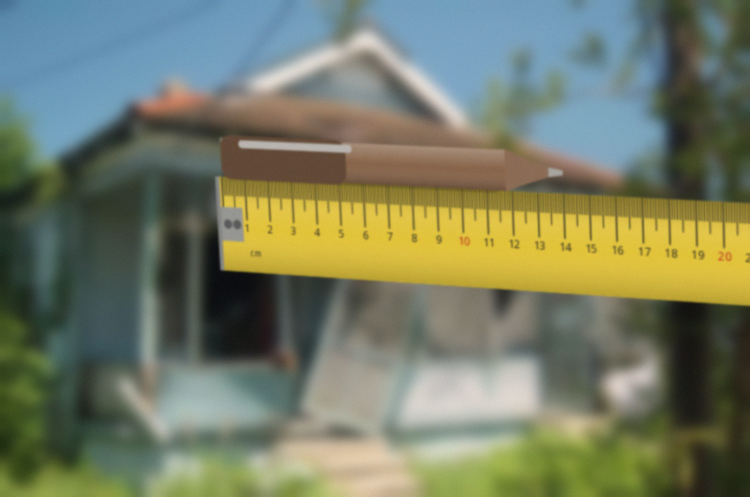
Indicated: {"value": 14, "unit": "cm"}
